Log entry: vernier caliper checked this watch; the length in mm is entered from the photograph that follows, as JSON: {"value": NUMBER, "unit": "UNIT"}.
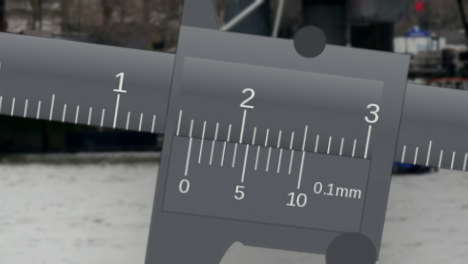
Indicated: {"value": 16.1, "unit": "mm"}
